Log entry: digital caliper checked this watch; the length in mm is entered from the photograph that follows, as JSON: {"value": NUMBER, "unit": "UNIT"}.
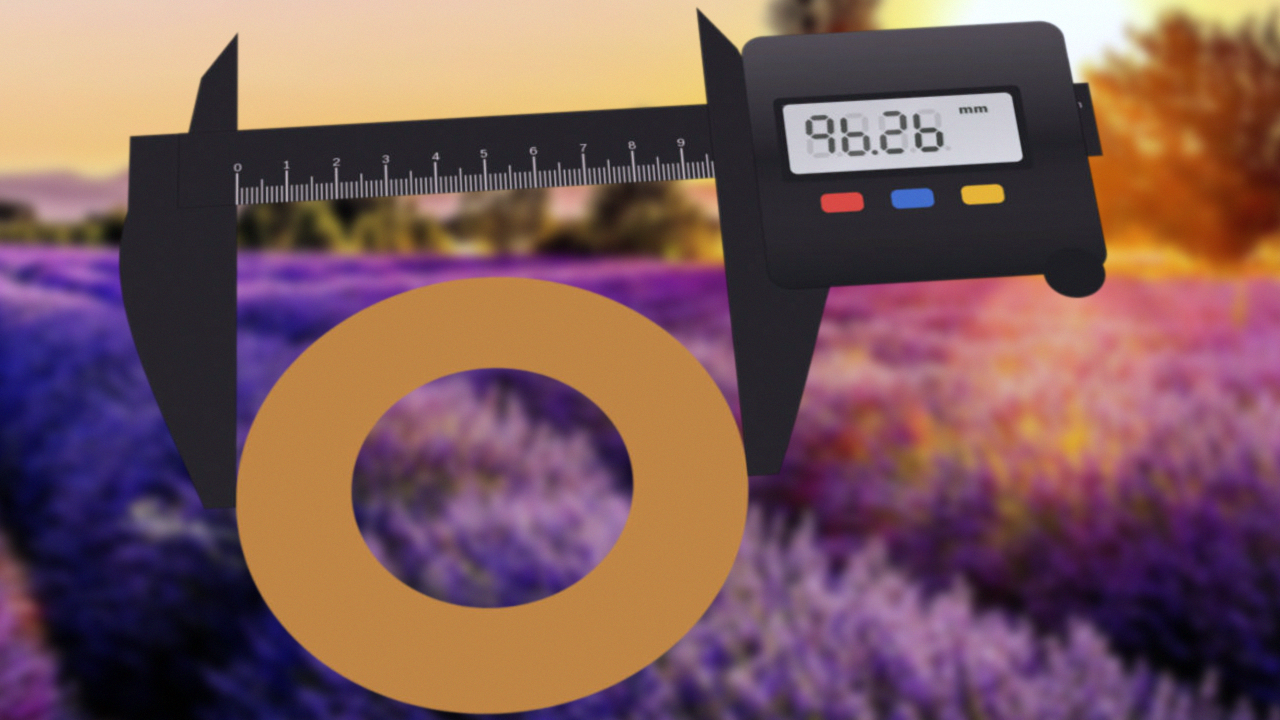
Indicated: {"value": 96.26, "unit": "mm"}
